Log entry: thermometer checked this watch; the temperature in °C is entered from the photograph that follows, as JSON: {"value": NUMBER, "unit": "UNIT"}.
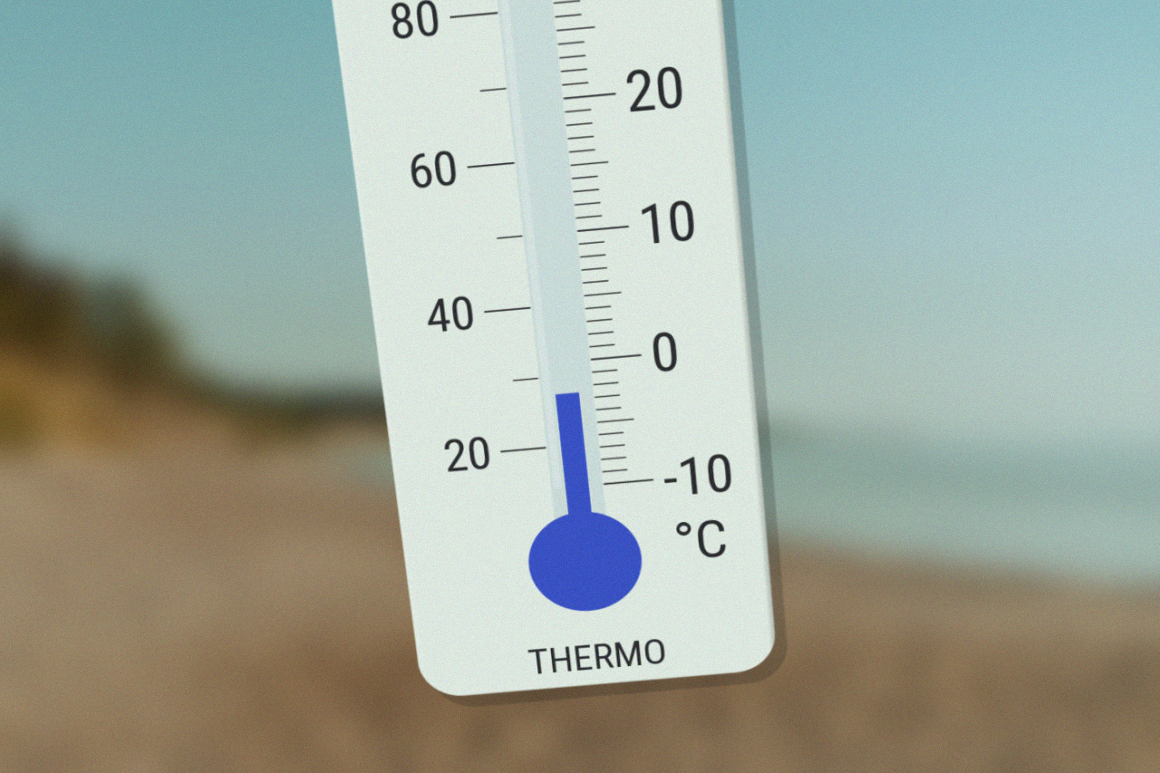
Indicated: {"value": -2.5, "unit": "°C"}
